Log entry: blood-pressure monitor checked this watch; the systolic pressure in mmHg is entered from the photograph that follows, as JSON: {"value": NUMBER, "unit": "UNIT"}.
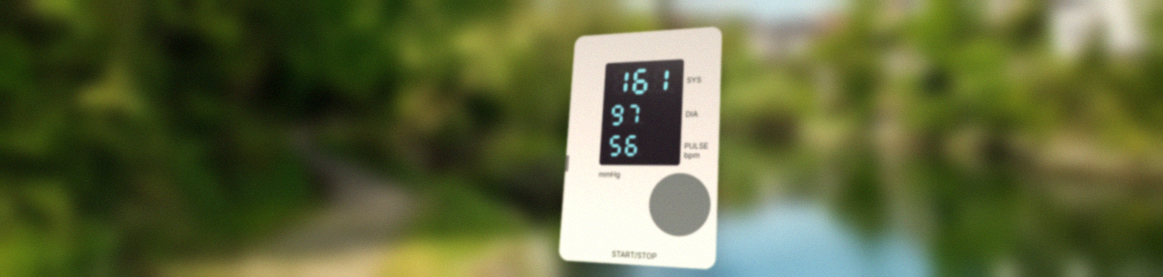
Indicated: {"value": 161, "unit": "mmHg"}
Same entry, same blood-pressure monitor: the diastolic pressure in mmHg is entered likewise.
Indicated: {"value": 97, "unit": "mmHg"}
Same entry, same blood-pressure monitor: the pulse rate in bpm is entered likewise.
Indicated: {"value": 56, "unit": "bpm"}
